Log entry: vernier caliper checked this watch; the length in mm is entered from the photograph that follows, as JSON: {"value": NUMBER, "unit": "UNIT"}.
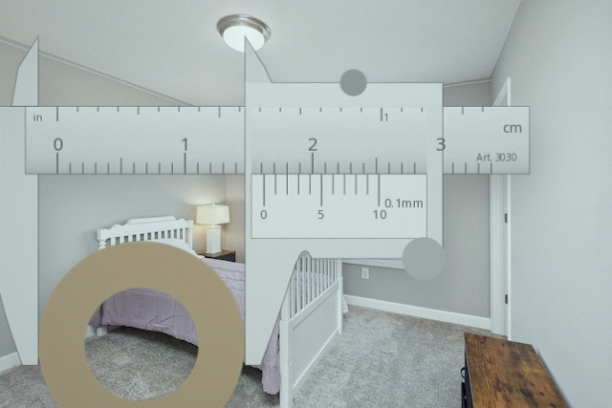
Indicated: {"value": 16.2, "unit": "mm"}
